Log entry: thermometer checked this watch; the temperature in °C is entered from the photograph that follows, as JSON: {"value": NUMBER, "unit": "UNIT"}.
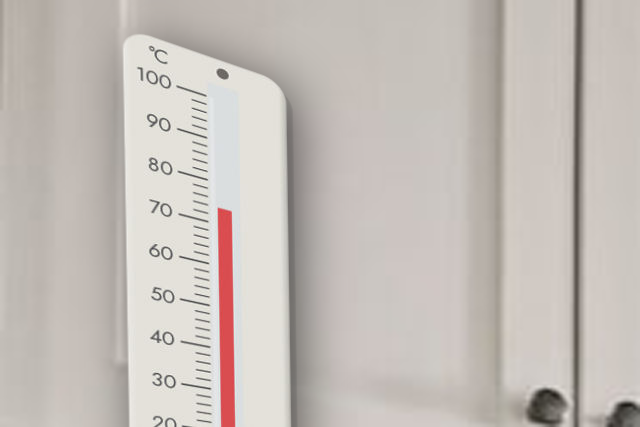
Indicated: {"value": 74, "unit": "°C"}
